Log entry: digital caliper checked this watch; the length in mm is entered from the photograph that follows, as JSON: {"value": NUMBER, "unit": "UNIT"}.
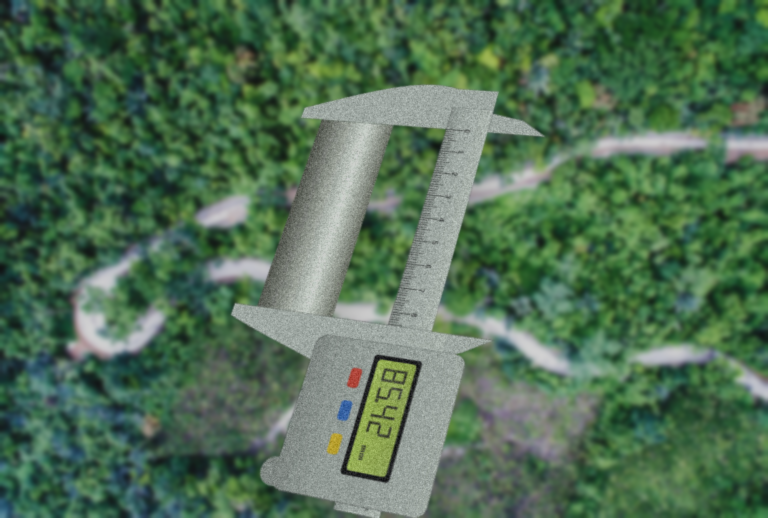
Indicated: {"value": 85.42, "unit": "mm"}
